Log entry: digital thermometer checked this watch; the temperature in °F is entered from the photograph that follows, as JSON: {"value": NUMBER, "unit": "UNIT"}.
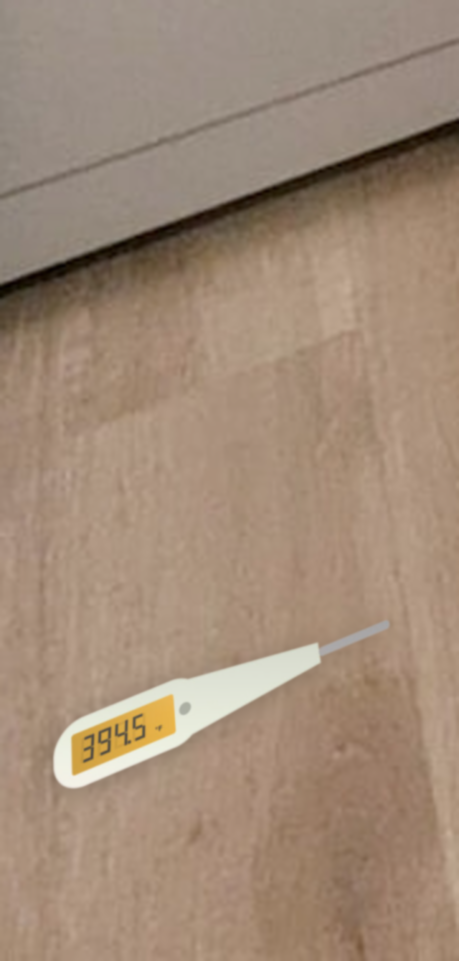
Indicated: {"value": 394.5, "unit": "°F"}
